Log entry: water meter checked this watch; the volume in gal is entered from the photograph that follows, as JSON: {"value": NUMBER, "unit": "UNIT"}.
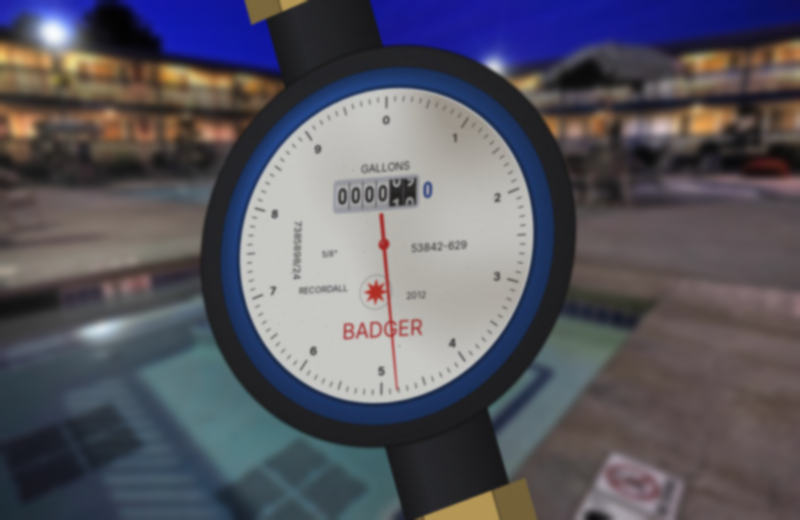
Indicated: {"value": 94.8, "unit": "gal"}
